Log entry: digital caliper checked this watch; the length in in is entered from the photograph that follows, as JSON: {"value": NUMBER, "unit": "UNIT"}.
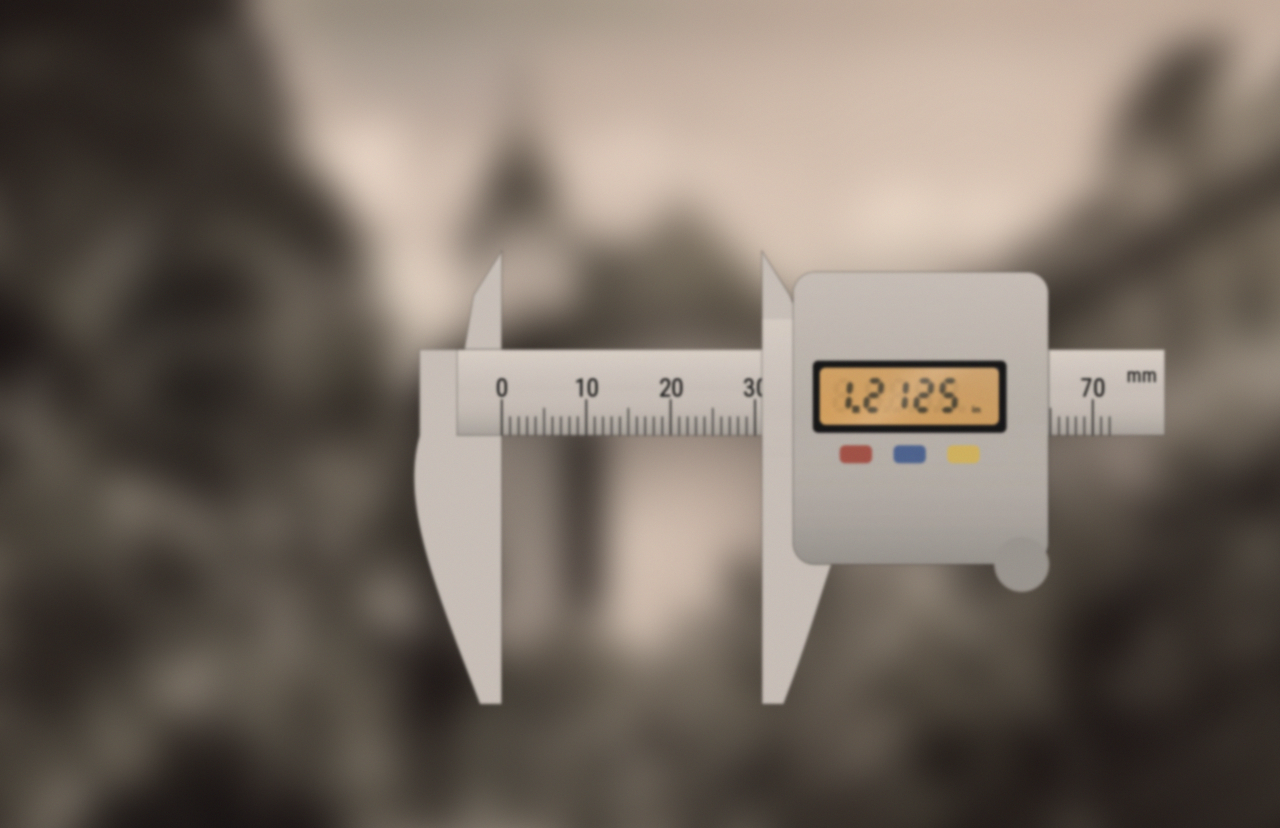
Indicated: {"value": 1.2125, "unit": "in"}
